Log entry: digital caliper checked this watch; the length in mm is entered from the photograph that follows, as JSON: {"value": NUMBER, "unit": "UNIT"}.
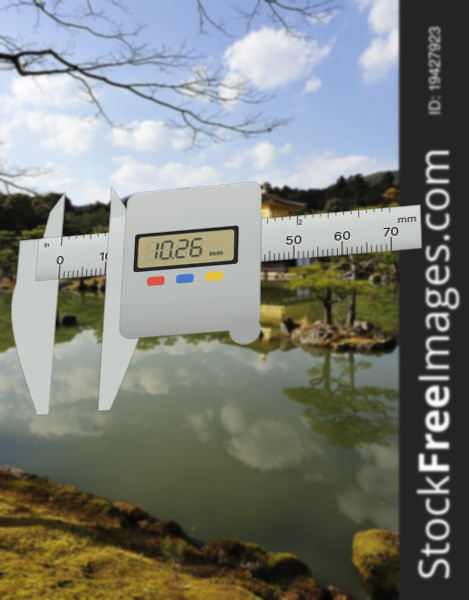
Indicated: {"value": 10.26, "unit": "mm"}
